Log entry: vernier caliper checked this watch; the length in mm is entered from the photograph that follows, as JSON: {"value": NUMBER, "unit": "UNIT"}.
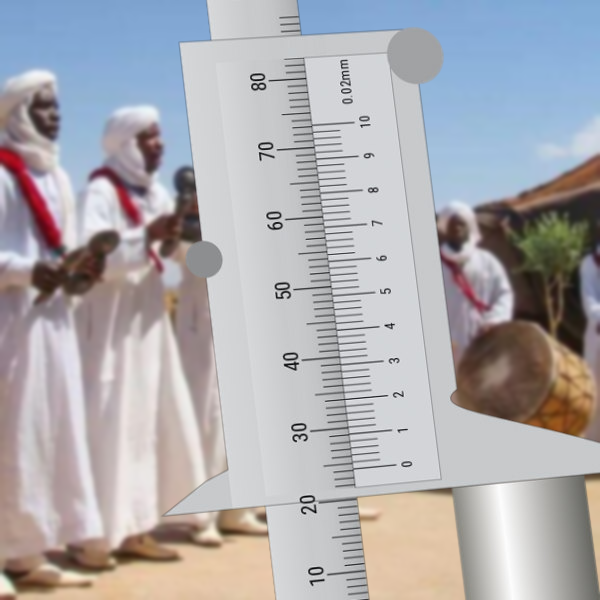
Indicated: {"value": 24.2, "unit": "mm"}
